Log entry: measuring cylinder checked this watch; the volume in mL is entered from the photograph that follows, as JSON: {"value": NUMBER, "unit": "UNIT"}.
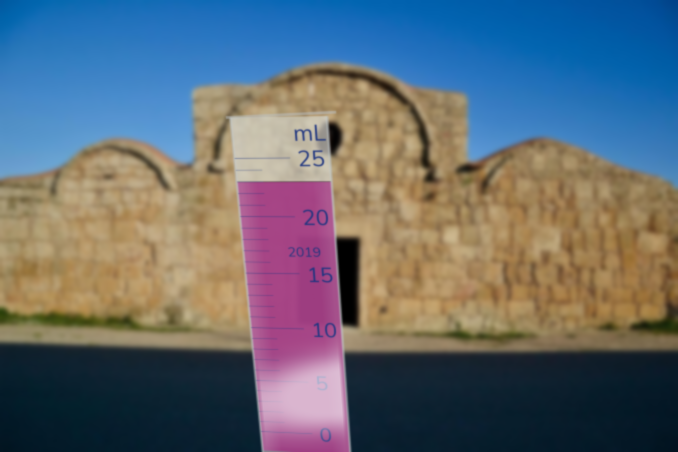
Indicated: {"value": 23, "unit": "mL"}
